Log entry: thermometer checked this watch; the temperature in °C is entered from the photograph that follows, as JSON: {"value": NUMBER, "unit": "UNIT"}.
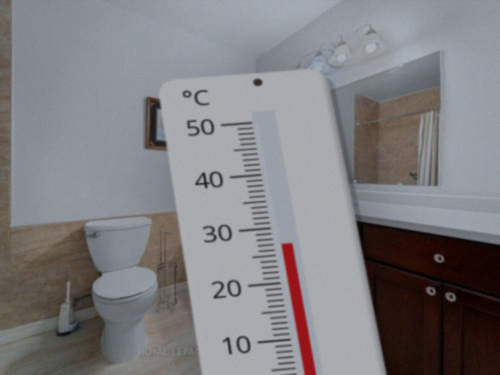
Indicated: {"value": 27, "unit": "°C"}
